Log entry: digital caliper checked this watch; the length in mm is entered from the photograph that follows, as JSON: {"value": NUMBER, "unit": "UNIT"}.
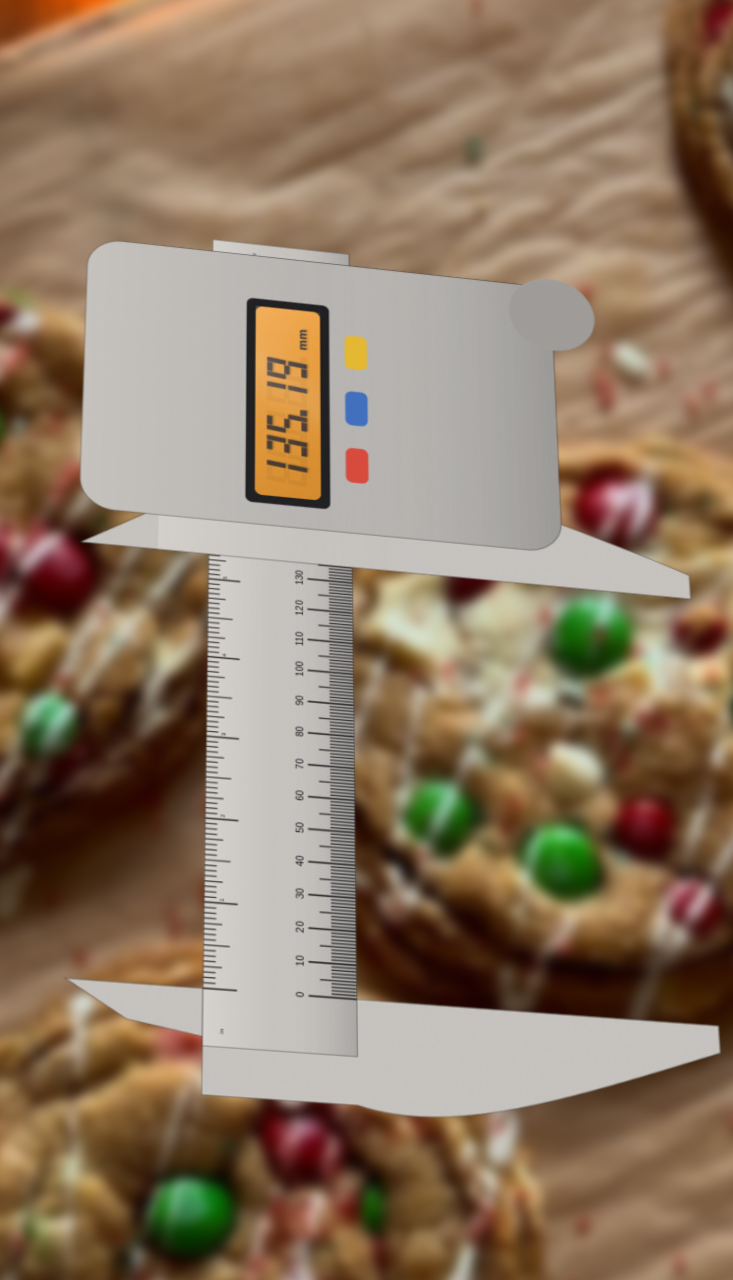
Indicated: {"value": 135.19, "unit": "mm"}
